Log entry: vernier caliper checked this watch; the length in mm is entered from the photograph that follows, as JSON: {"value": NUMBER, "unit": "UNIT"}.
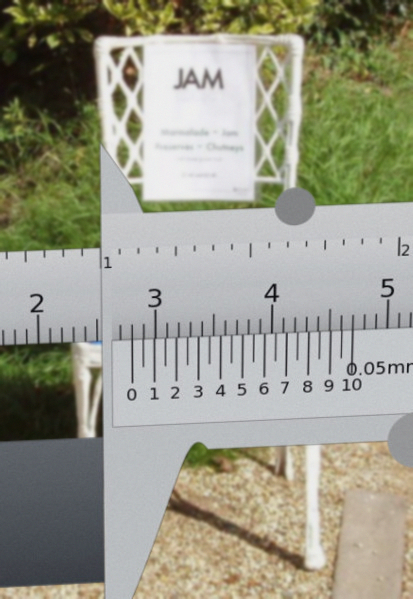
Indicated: {"value": 28.0, "unit": "mm"}
